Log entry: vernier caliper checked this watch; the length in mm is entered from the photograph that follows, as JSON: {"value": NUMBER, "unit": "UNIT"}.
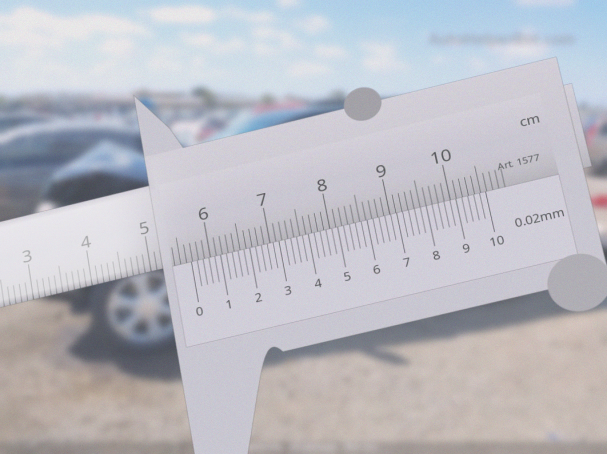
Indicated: {"value": 56.8, "unit": "mm"}
